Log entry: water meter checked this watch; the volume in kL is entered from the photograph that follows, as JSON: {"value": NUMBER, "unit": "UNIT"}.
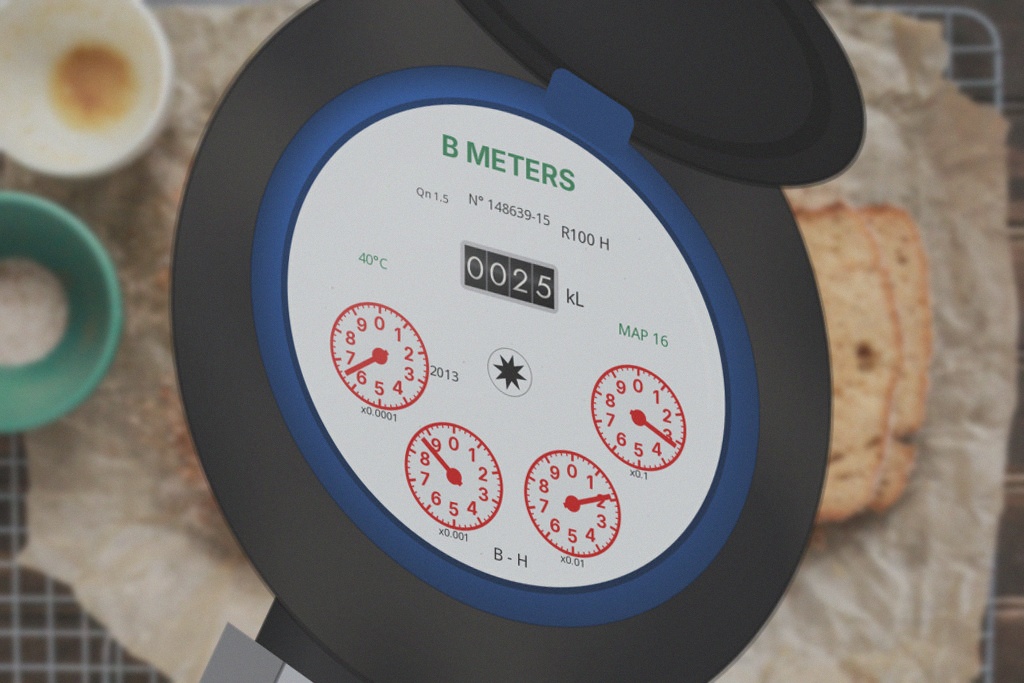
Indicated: {"value": 25.3186, "unit": "kL"}
